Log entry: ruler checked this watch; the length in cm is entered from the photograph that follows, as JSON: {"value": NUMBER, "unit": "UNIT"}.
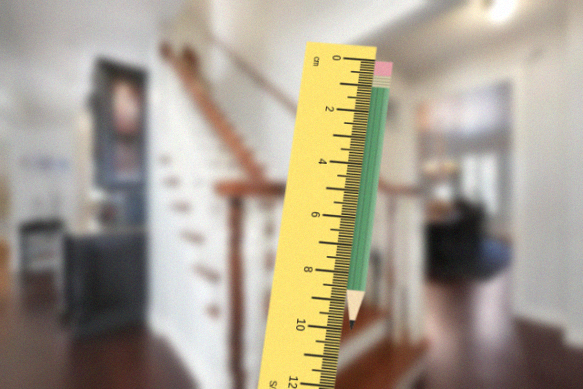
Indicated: {"value": 10, "unit": "cm"}
